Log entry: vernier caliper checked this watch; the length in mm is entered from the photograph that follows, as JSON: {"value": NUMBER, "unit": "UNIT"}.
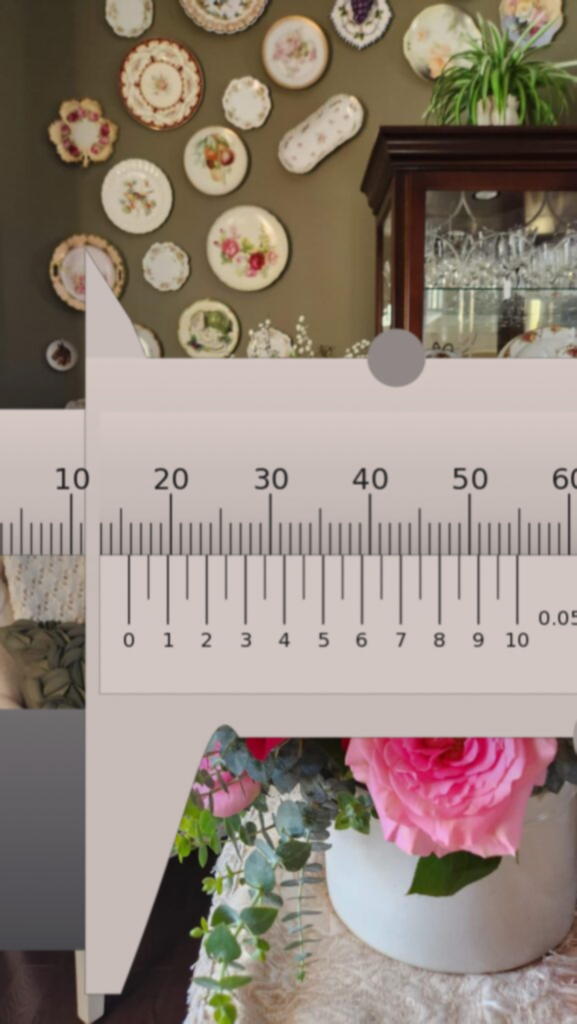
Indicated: {"value": 15.8, "unit": "mm"}
